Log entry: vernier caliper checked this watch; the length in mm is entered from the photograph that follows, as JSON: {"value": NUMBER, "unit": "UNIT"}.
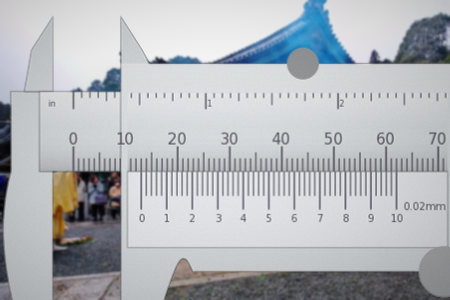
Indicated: {"value": 13.0, "unit": "mm"}
